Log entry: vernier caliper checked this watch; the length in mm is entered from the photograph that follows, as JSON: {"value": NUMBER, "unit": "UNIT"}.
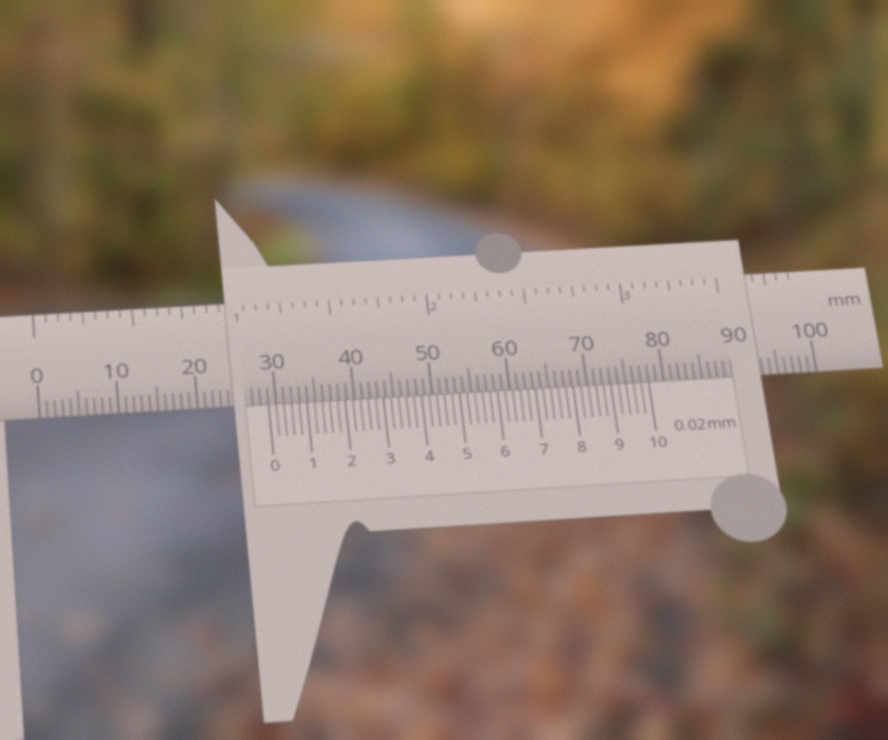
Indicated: {"value": 29.0, "unit": "mm"}
